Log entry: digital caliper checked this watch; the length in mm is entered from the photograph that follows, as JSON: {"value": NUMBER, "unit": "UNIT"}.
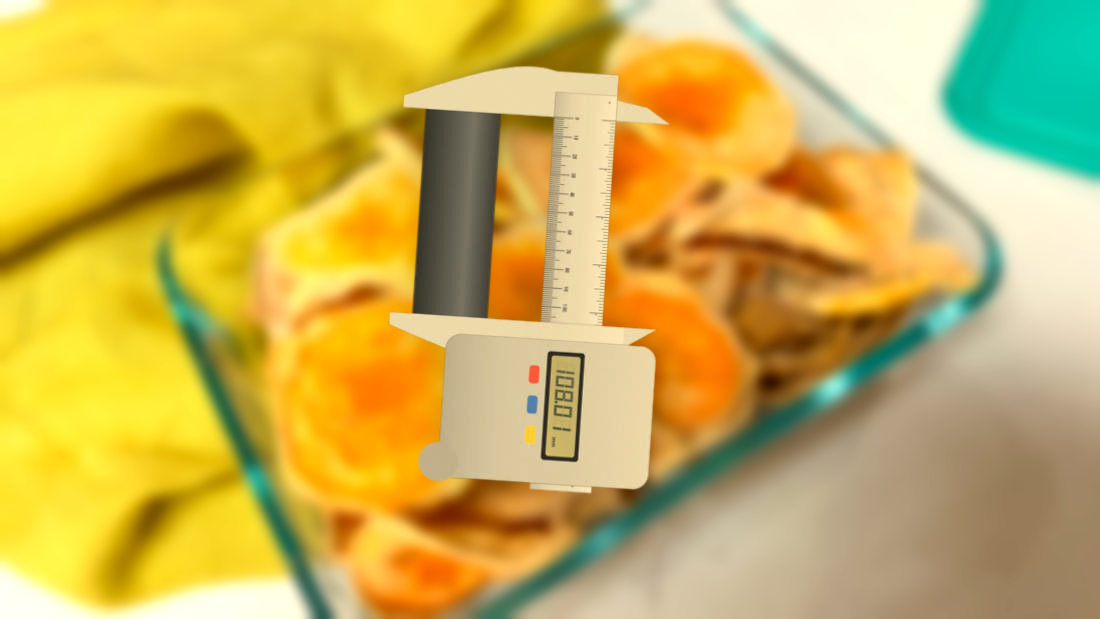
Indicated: {"value": 108.01, "unit": "mm"}
